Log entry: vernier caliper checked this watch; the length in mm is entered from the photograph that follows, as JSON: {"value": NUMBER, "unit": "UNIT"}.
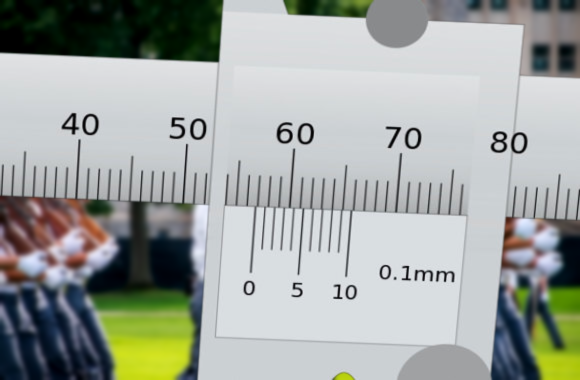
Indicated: {"value": 56.8, "unit": "mm"}
